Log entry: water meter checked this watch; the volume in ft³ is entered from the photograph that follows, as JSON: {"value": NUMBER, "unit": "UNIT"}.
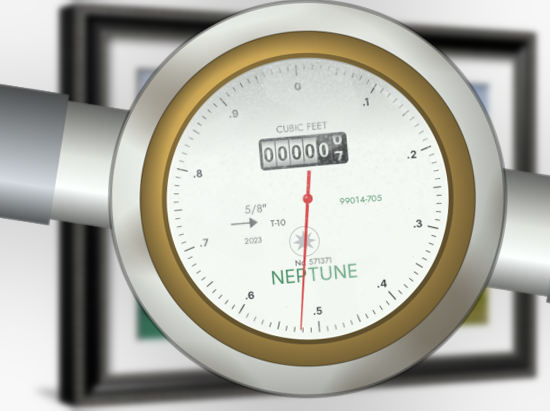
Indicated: {"value": 6.52, "unit": "ft³"}
